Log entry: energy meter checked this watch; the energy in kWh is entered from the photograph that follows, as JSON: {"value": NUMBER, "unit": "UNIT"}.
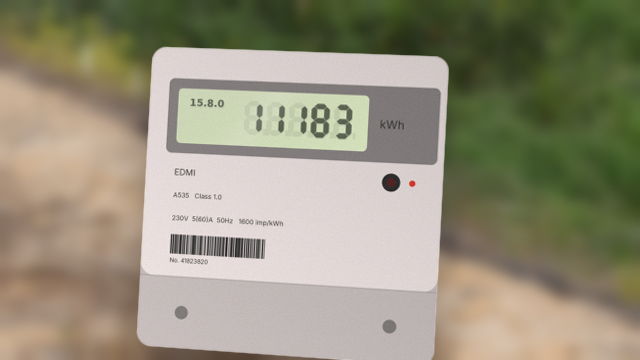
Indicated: {"value": 11183, "unit": "kWh"}
